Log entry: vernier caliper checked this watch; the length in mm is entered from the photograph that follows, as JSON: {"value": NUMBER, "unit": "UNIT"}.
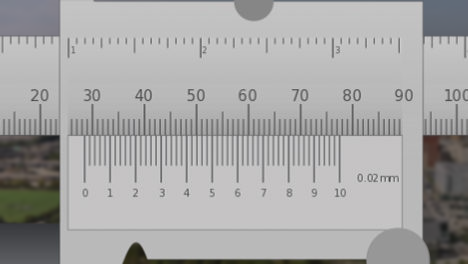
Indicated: {"value": 28.5, "unit": "mm"}
